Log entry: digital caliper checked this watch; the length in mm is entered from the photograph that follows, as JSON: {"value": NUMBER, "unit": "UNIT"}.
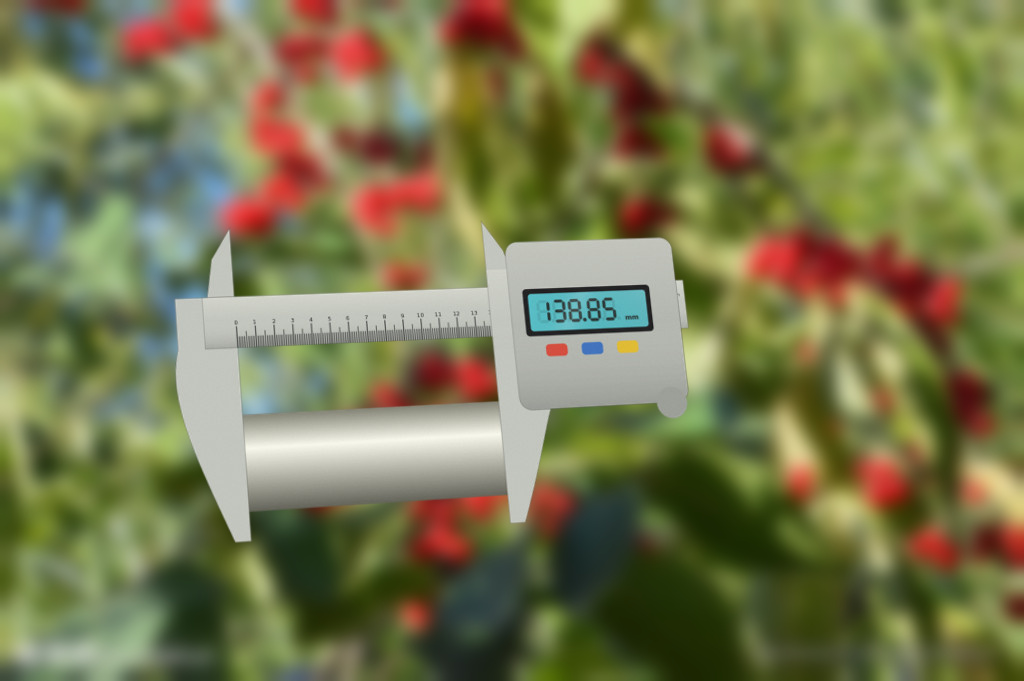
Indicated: {"value": 138.85, "unit": "mm"}
